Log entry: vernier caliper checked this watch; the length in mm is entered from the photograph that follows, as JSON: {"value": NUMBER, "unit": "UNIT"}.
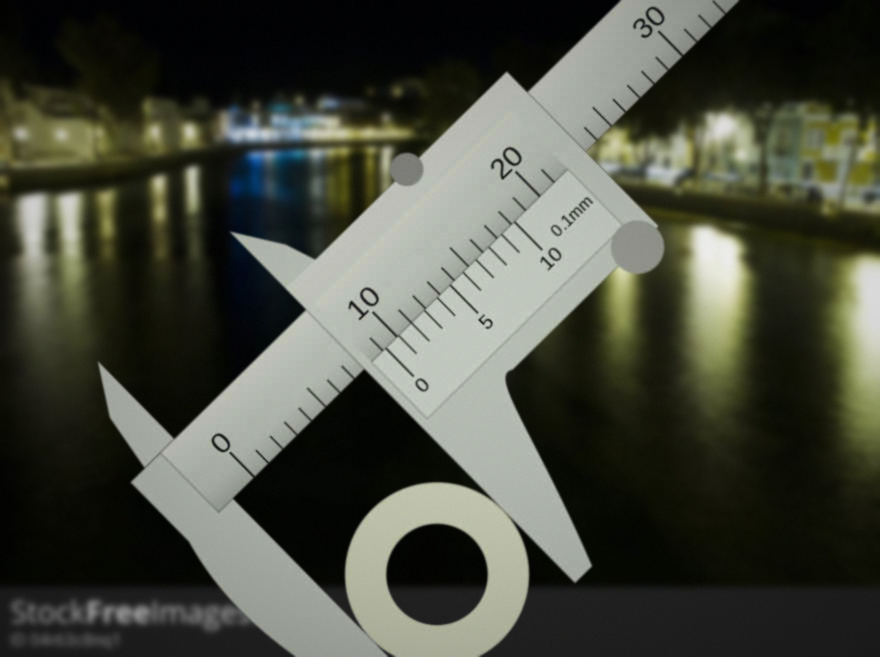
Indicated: {"value": 9.2, "unit": "mm"}
